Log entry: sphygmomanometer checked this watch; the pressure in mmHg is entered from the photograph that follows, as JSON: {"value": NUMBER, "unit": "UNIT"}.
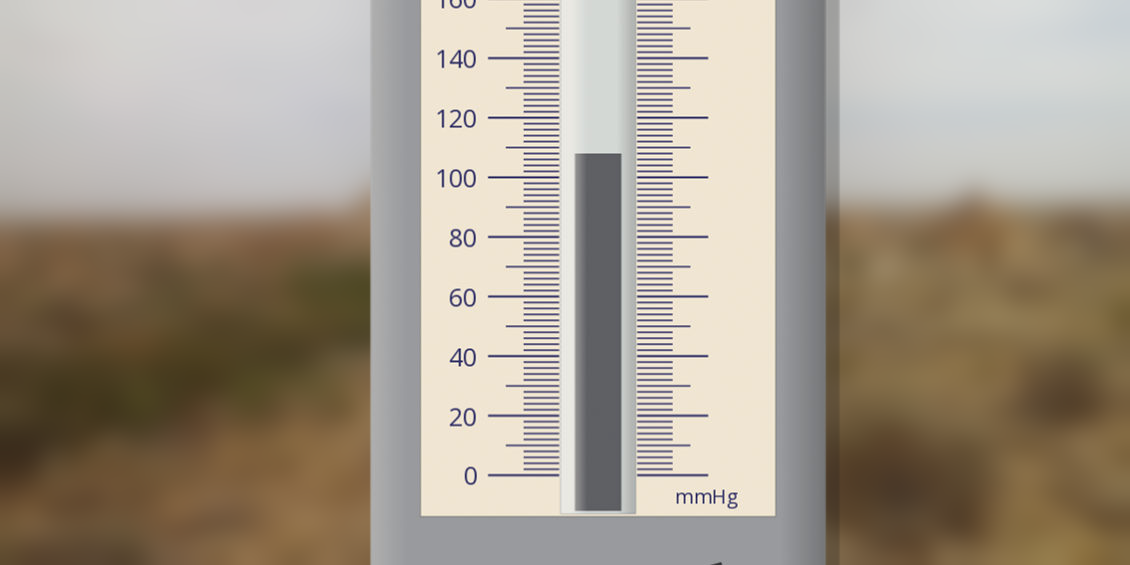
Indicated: {"value": 108, "unit": "mmHg"}
